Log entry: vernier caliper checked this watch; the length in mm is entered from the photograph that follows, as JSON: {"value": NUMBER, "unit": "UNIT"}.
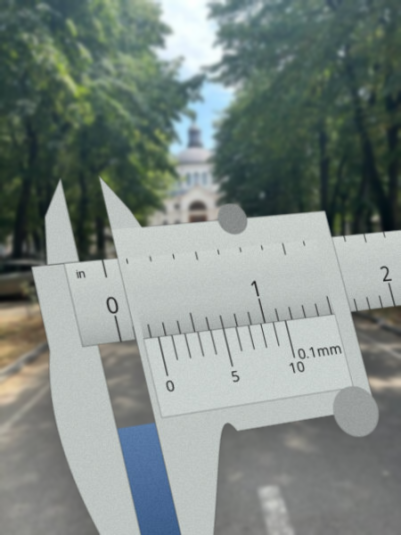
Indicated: {"value": 2.5, "unit": "mm"}
